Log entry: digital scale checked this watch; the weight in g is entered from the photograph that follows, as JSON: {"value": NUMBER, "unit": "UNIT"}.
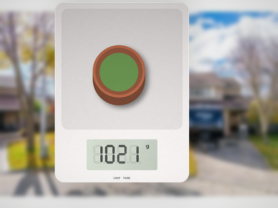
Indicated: {"value": 1021, "unit": "g"}
